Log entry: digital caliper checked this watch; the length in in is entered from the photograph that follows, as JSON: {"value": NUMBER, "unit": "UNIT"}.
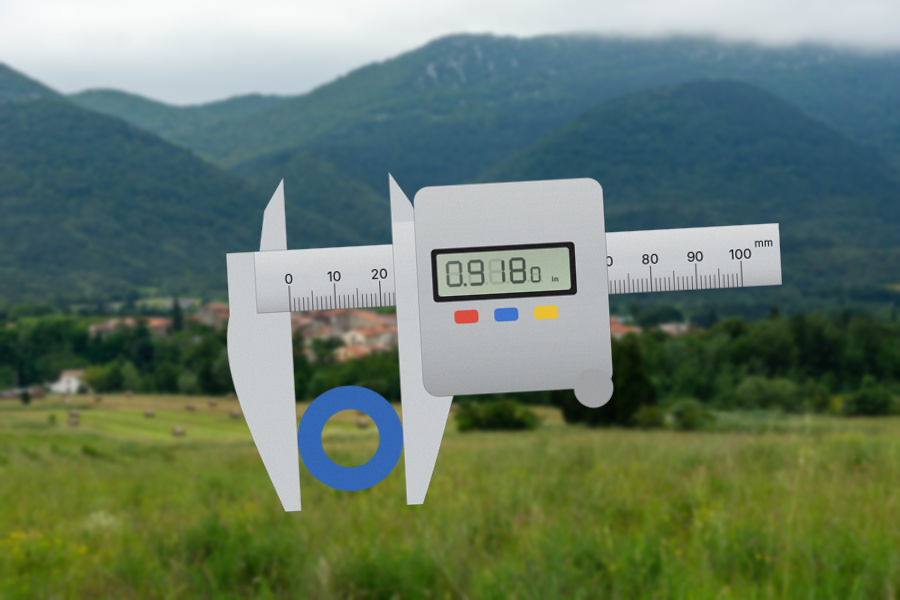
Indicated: {"value": 0.9180, "unit": "in"}
